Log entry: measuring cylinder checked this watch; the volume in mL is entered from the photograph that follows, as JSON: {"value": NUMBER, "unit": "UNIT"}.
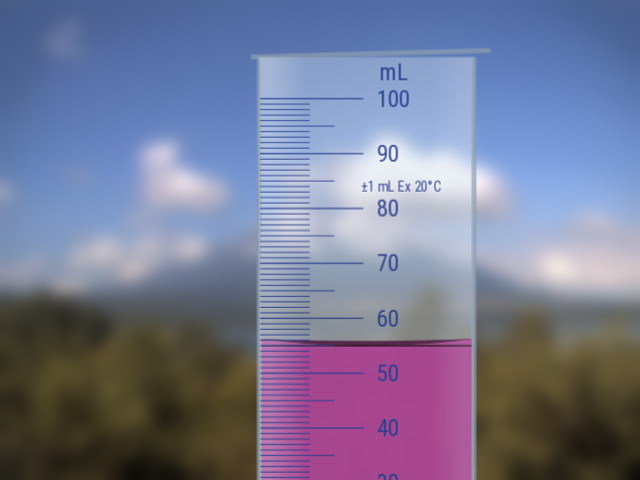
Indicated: {"value": 55, "unit": "mL"}
